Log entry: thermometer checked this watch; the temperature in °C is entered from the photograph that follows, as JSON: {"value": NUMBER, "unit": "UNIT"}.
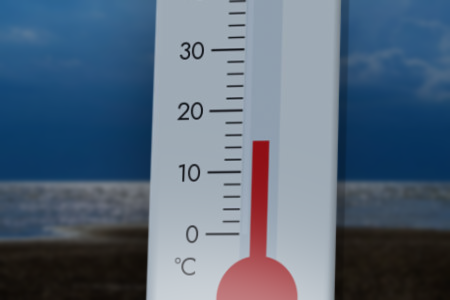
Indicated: {"value": 15, "unit": "°C"}
